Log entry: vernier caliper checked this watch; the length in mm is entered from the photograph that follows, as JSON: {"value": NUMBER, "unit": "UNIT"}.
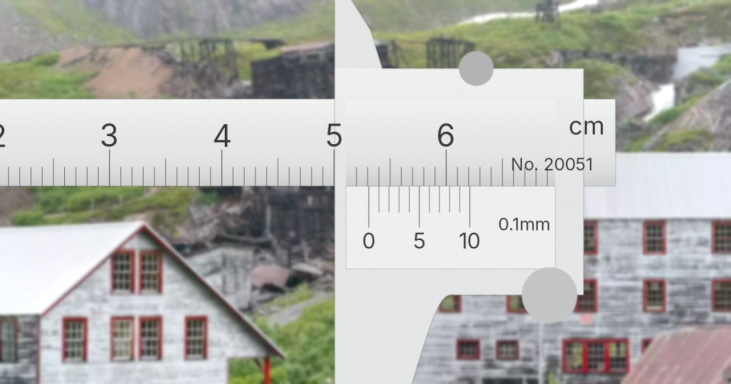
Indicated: {"value": 53.1, "unit": "mm"}
